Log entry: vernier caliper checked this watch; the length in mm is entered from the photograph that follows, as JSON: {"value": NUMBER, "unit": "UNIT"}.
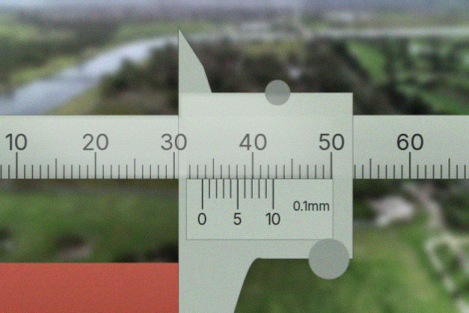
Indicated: {"value": 33.6, "unit": "mm"}
